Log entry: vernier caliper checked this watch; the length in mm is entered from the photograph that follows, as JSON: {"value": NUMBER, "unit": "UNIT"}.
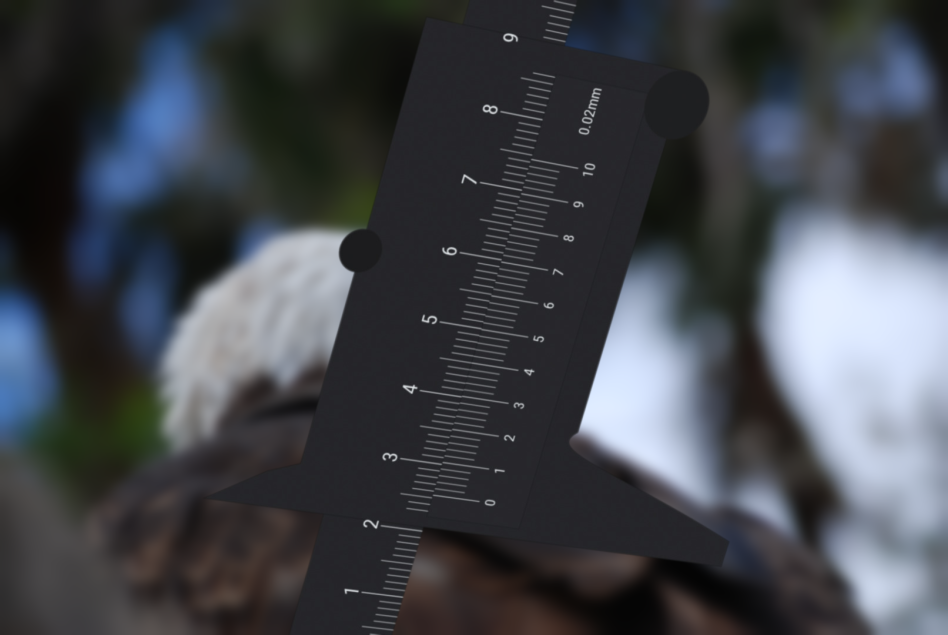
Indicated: {"value": 25.4, "unit": "mm"}
